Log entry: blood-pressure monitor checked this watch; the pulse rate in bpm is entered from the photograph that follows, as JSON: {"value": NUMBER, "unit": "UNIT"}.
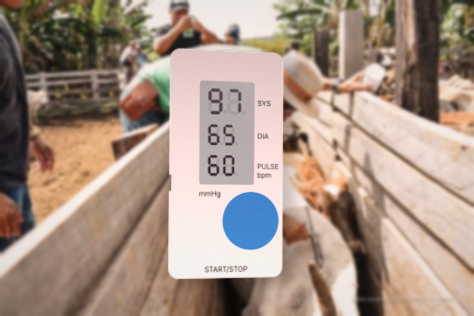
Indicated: {"value": 60, "unit": "bpm"}
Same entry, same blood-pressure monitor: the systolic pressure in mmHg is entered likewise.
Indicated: {"value": 97, "unit": "mmHg"}
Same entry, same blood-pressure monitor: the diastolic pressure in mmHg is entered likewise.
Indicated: {"value": 65, "unit": "mmHg"}
